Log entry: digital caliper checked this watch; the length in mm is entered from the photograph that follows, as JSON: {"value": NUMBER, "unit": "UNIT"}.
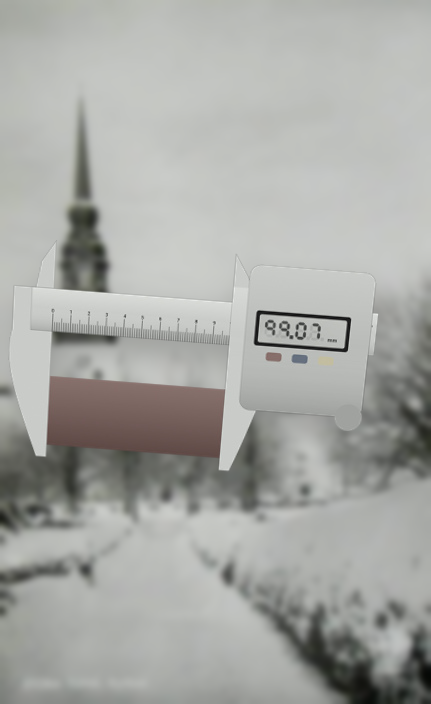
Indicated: {"value": 99.07, "unit": "mm"}
